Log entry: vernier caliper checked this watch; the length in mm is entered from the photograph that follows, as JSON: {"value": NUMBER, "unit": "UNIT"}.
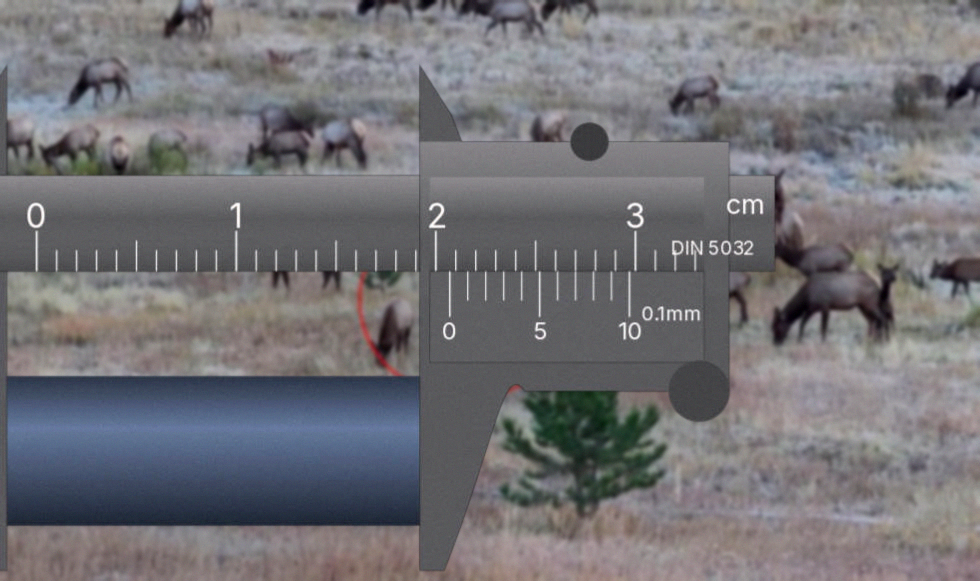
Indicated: {"value": 20.7, "unit": "mm"}
